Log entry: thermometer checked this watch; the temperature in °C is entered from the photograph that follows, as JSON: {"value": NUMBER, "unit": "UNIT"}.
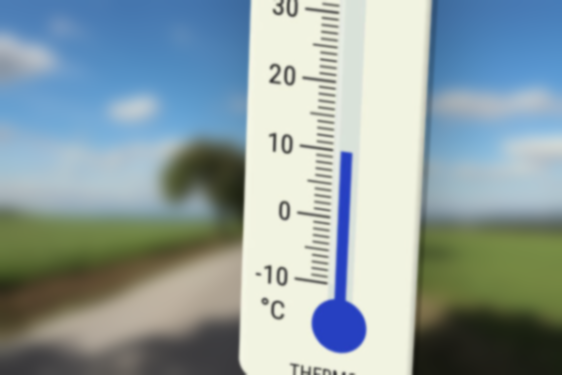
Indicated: {"value": 10, "unit": "°C"}
